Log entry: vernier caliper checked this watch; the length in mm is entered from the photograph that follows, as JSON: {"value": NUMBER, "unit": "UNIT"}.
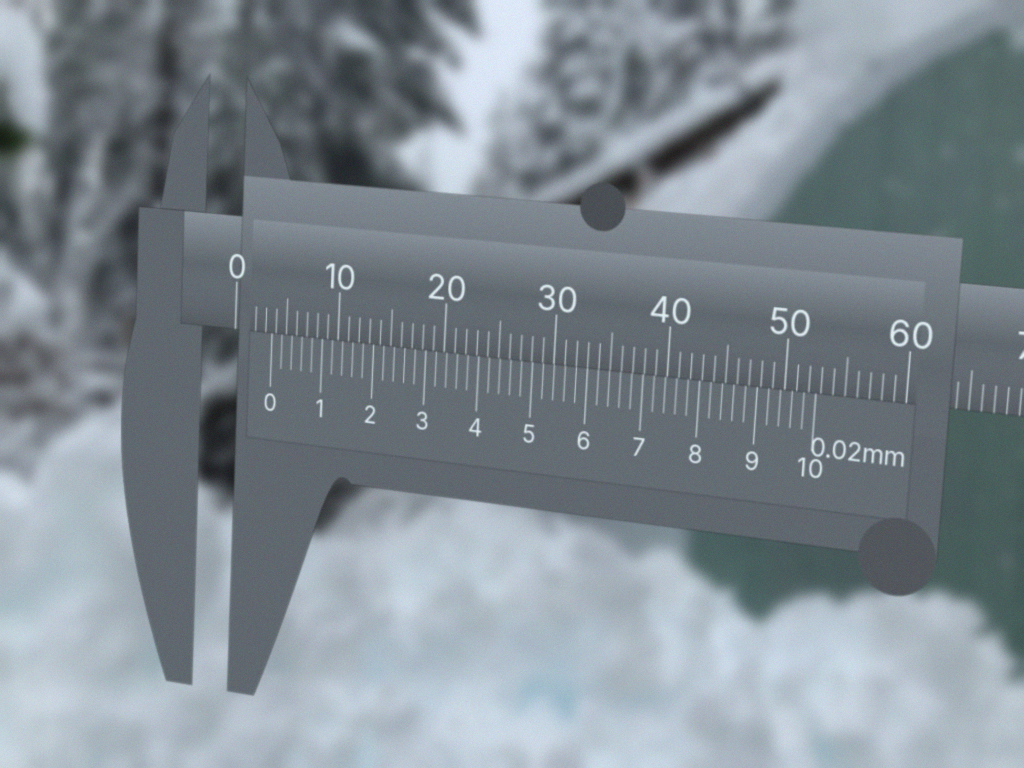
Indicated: {"value": 3.6, "unit": "mm"}
